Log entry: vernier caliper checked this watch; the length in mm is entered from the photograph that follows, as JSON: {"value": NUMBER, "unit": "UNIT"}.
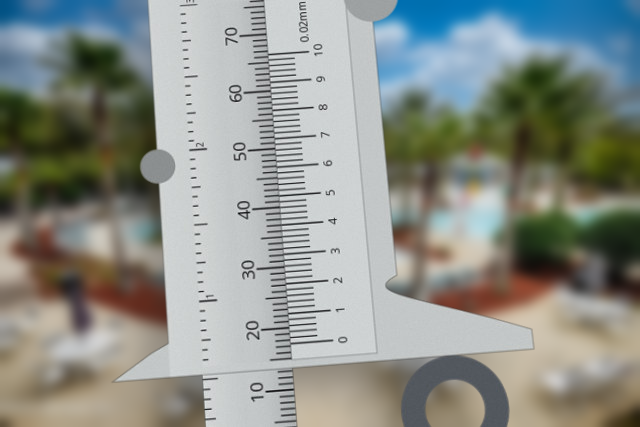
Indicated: {"value": 17.4, "unit": "mm"}
